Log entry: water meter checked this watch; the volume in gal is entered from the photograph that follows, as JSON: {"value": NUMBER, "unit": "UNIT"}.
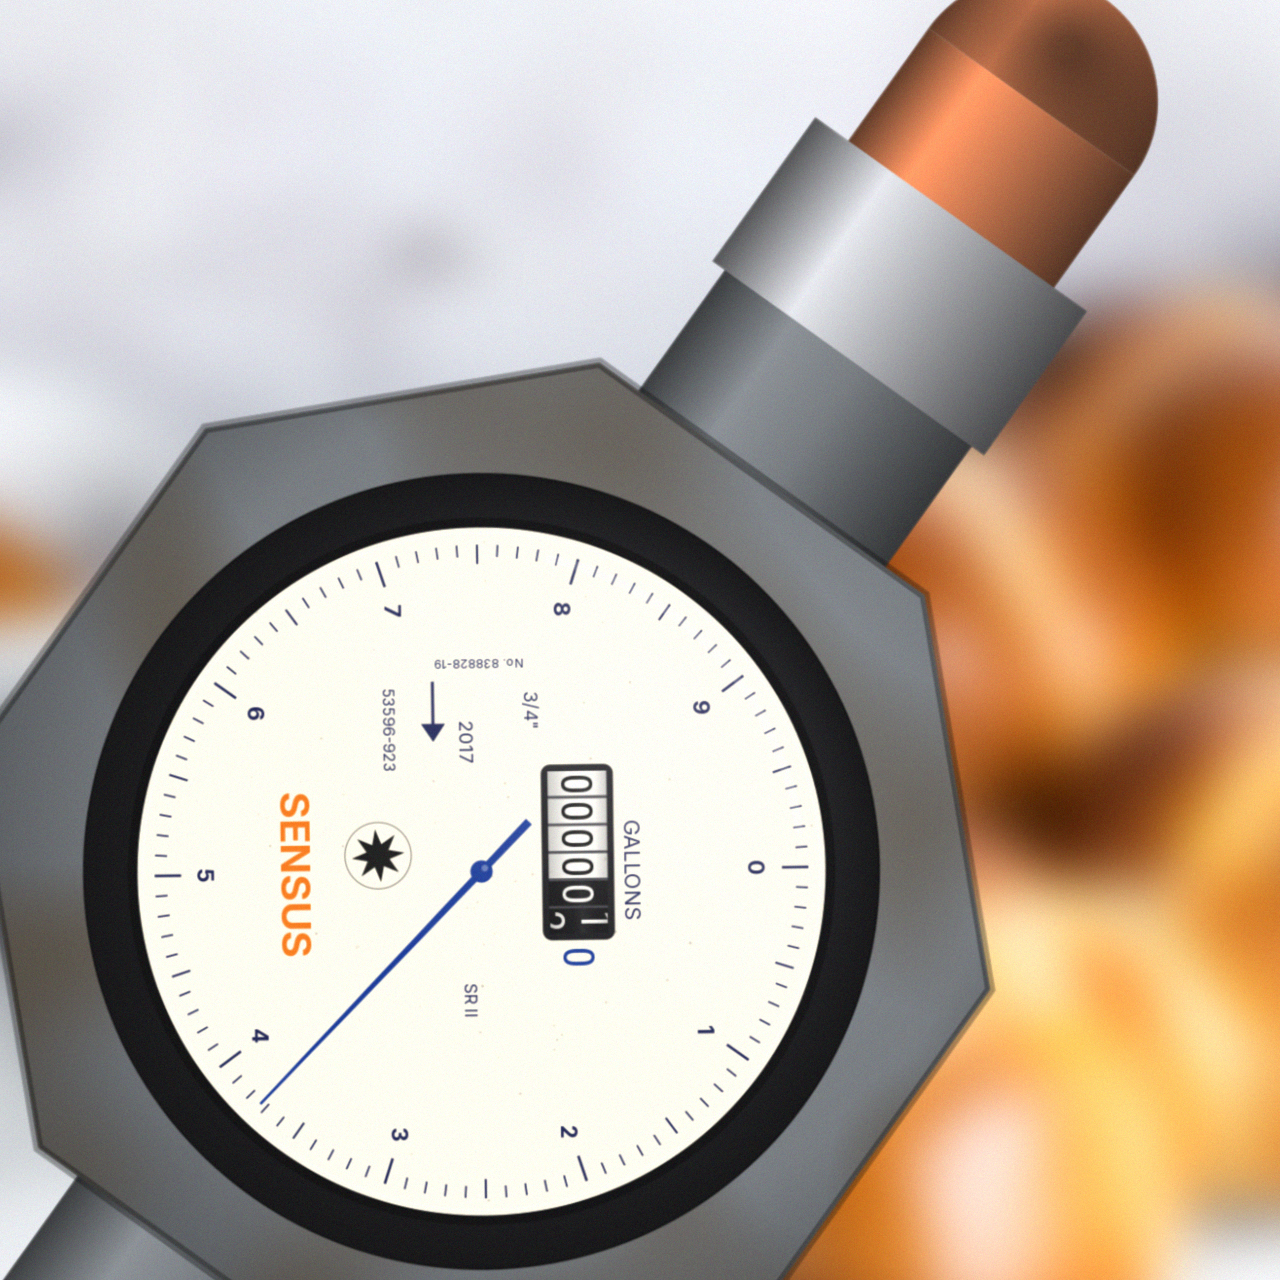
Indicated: {"value": 13.7, "unit": "gal"}
